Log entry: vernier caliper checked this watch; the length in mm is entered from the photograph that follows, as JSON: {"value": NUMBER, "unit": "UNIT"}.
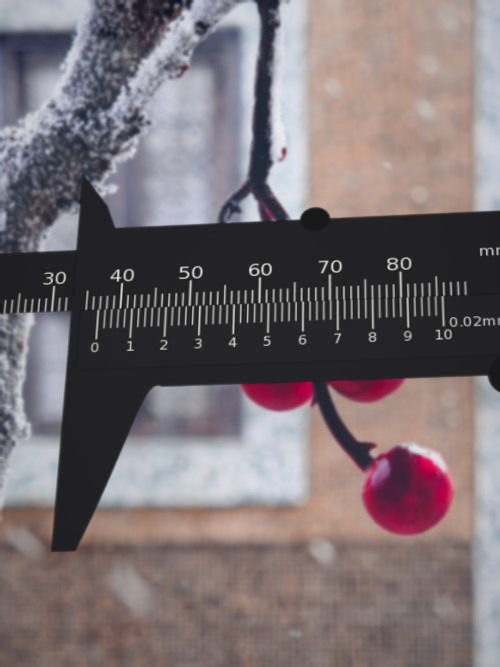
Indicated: {"value": 36.8, "unit": "mm"}
